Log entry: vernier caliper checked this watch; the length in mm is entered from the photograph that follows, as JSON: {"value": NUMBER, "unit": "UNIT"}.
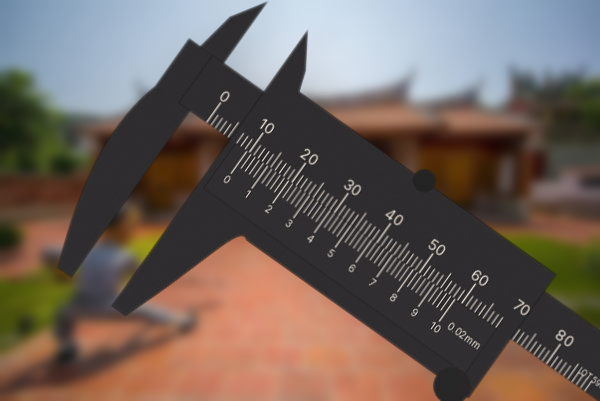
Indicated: {"value": 9.5, "unit": "mm"}
